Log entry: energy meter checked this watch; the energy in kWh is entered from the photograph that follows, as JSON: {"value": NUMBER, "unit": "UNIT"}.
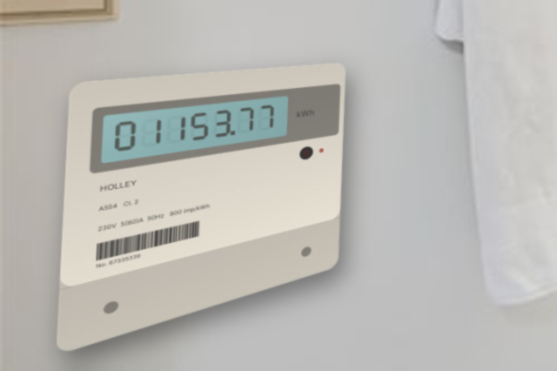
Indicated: {"value": 1153.77, "unit": "kWh"}
